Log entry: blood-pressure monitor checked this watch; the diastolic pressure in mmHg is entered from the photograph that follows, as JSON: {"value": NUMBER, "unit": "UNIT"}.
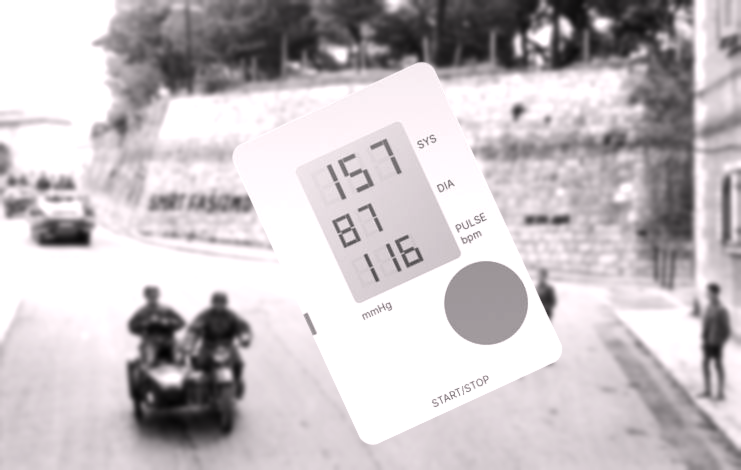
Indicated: {"value": 87, "unit": "mmHg"}
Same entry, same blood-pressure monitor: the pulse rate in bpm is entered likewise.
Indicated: {"value": 116, "unit": "bpm"}
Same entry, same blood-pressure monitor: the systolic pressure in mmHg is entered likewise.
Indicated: {"value": 157, "unit": "mmHg"}
